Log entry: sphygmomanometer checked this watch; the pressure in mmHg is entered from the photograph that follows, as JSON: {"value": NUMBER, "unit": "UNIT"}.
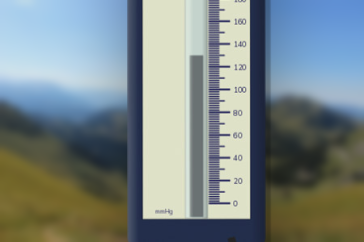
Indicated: {"value": 130, "unit": "mmHg"}
